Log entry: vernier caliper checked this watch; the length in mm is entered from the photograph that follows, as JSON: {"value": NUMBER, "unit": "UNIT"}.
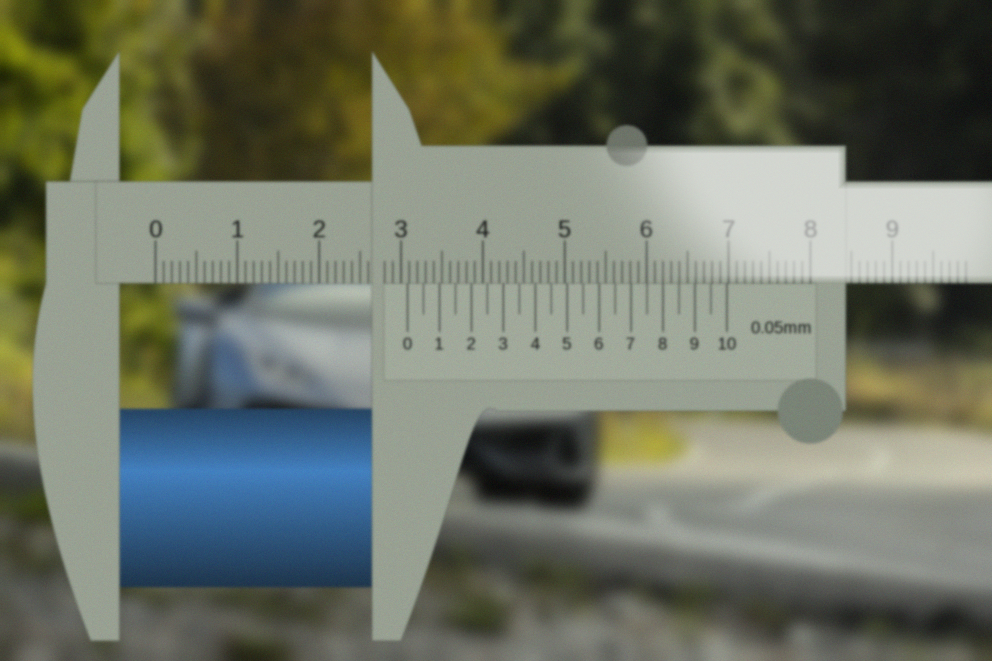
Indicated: {"value": 30.8, "unit": "mm"}
